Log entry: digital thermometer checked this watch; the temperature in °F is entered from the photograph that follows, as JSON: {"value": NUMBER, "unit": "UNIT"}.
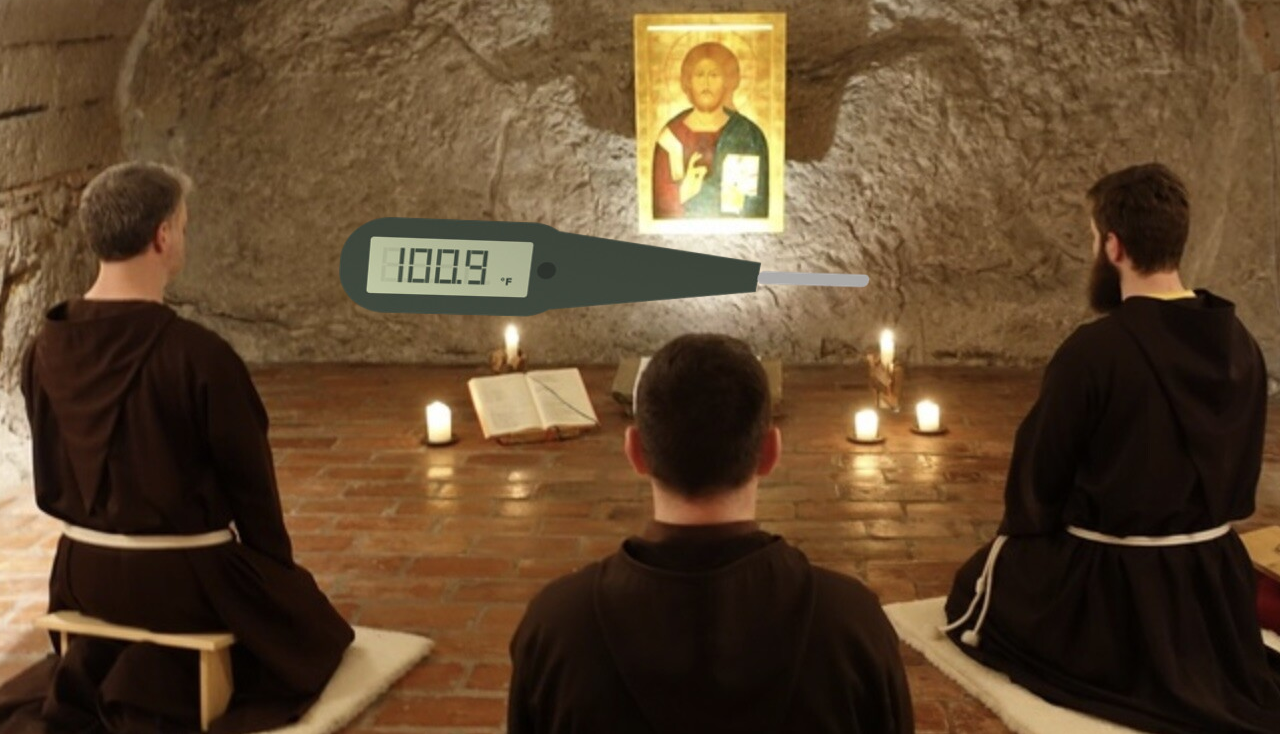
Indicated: {"value": 100.9, "unit": "°F"}
